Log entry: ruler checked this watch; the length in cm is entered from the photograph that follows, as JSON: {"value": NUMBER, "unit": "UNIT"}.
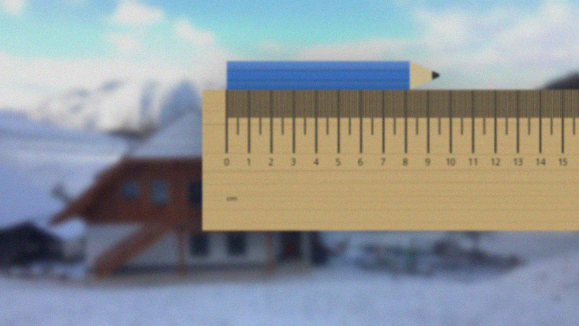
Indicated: {"value": 9.5, "unit": "cm"}
